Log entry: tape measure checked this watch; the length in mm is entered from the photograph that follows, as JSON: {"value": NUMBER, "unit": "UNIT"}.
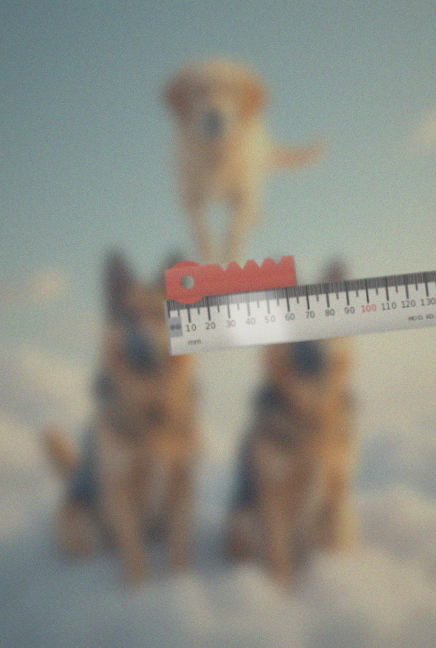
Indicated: {"value": 65, "unit": "mm"}
